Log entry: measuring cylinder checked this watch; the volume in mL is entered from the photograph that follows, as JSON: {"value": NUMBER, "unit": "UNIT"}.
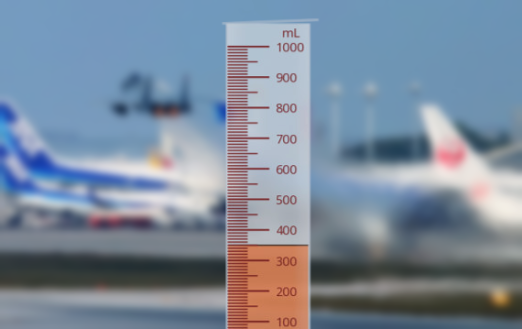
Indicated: {"value": 350, "unit": "mL"}
